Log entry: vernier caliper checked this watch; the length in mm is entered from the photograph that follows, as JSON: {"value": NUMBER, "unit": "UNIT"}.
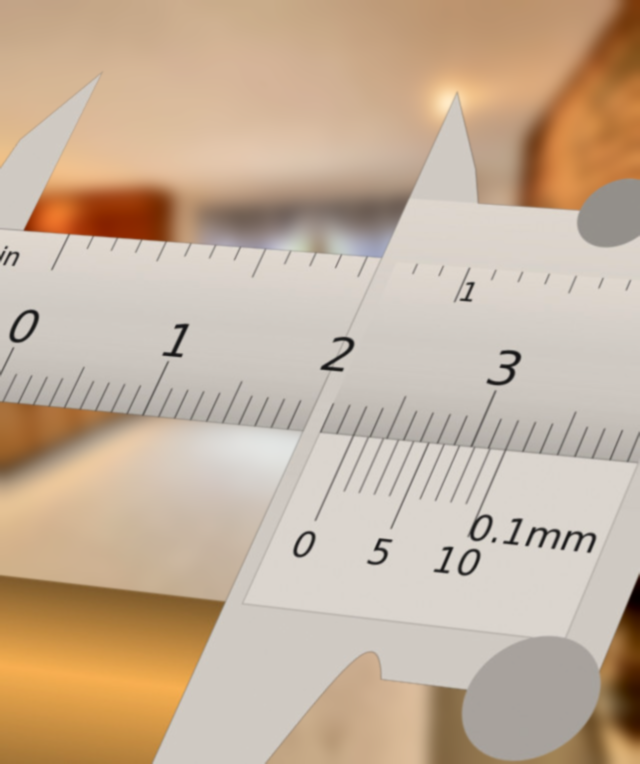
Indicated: {"value": 23.0, "unit": "mm"}
